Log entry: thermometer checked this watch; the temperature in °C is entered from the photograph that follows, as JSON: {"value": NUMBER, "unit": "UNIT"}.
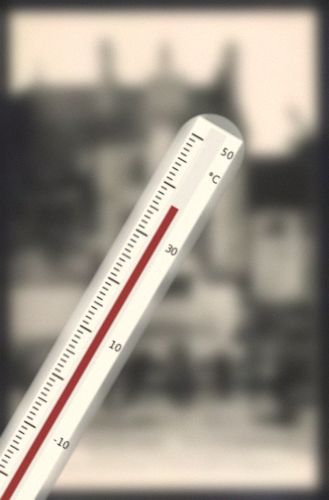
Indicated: {"value": 37, "unit": "°C"}
